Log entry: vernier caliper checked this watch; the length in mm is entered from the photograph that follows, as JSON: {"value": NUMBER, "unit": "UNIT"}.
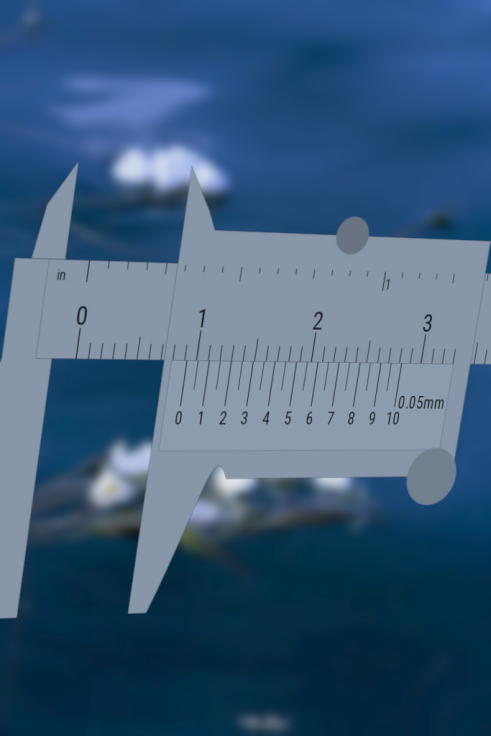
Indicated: {"value": 9.2, "unit": "mm"}
